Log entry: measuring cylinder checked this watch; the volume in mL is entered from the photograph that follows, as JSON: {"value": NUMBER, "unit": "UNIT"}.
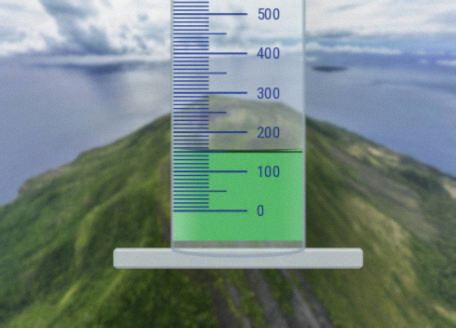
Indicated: {"value": 150, "unit": "mL"}
